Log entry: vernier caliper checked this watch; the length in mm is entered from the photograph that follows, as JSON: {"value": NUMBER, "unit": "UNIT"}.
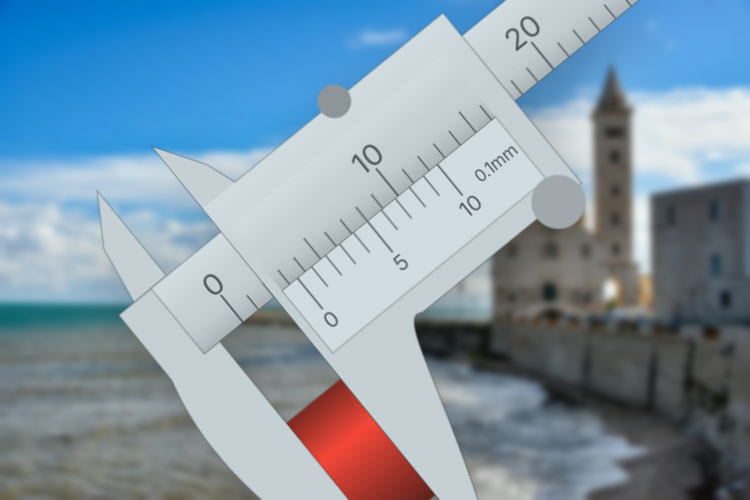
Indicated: {"value": 3.5, "unit": "mm"}
